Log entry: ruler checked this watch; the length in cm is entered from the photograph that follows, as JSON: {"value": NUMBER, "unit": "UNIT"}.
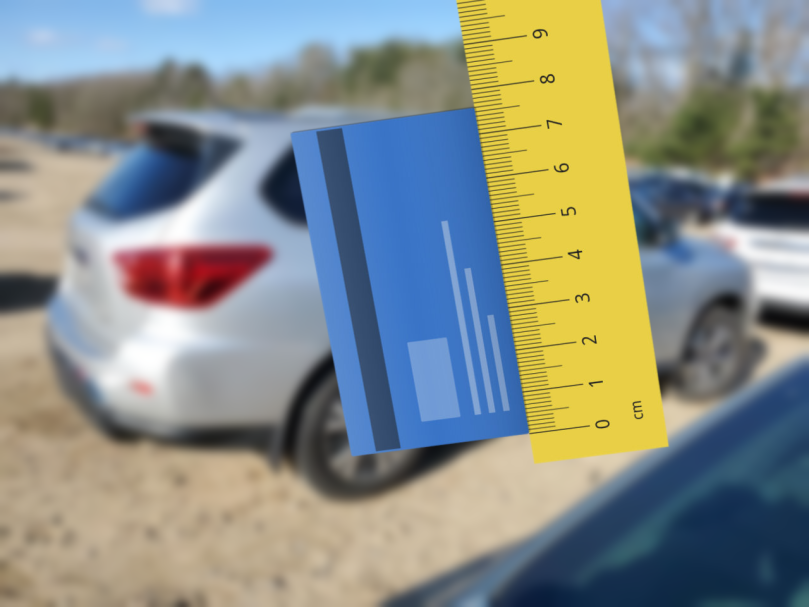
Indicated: {"value": 7.6, "unit": "cm"}
